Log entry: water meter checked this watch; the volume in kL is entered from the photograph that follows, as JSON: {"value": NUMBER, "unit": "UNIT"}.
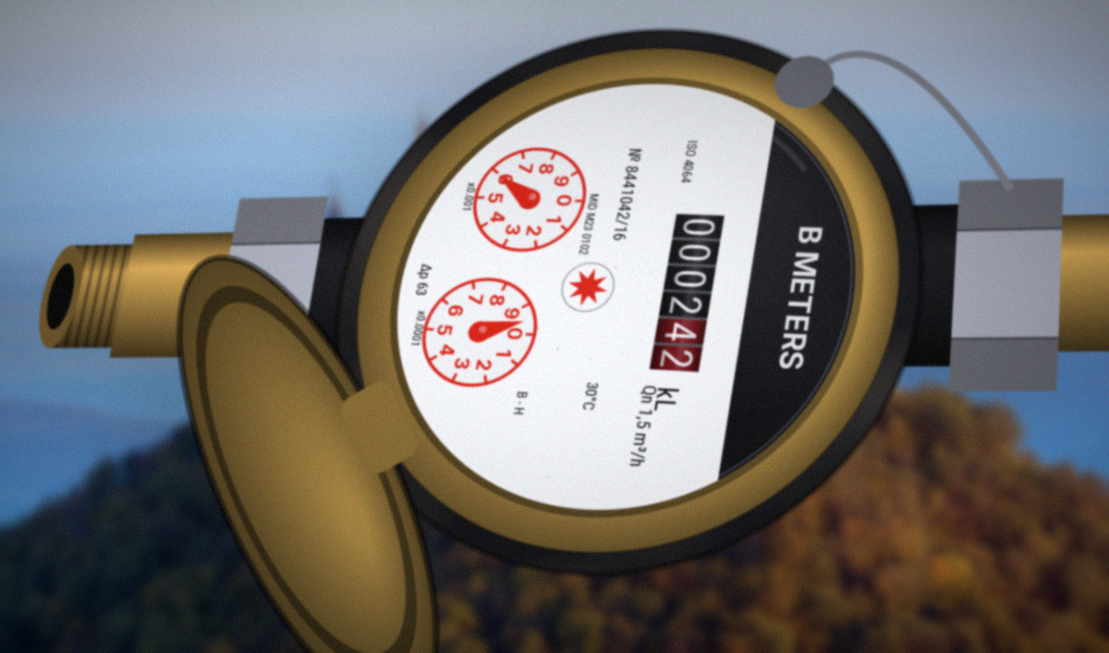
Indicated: {"value": 2.4259, "unit": "kL"}
